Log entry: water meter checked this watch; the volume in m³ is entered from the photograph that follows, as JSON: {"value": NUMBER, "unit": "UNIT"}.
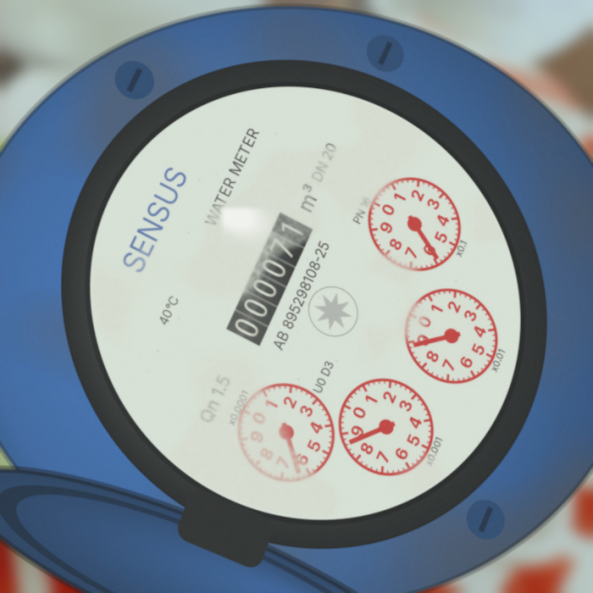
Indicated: {"value": 71.5886, "unit": "m³"}
